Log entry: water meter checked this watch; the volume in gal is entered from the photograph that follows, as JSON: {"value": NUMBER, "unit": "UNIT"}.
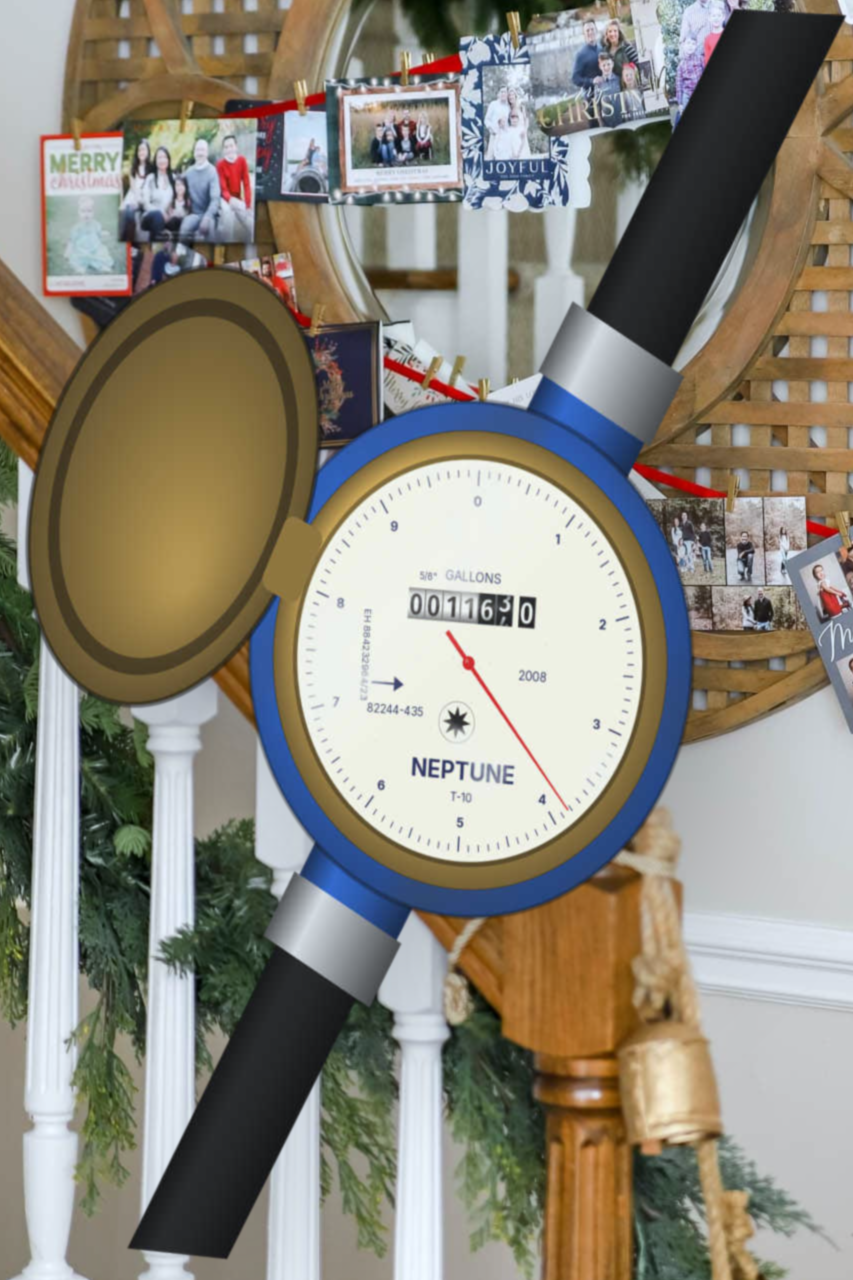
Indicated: {"value": 11633.8, "unit": "gal"}
